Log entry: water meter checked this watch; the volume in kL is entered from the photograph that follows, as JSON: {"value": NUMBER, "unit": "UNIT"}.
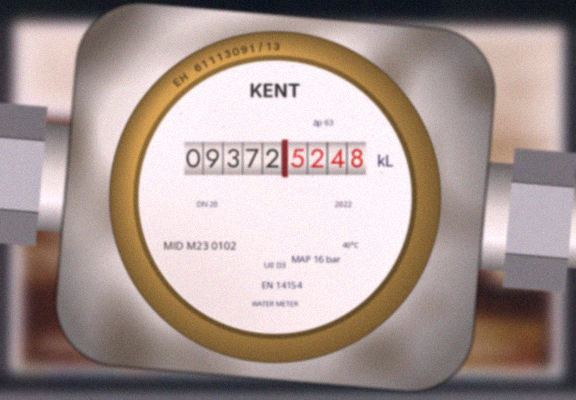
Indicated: {"value": 9372.5248, "unit": "kL"}
